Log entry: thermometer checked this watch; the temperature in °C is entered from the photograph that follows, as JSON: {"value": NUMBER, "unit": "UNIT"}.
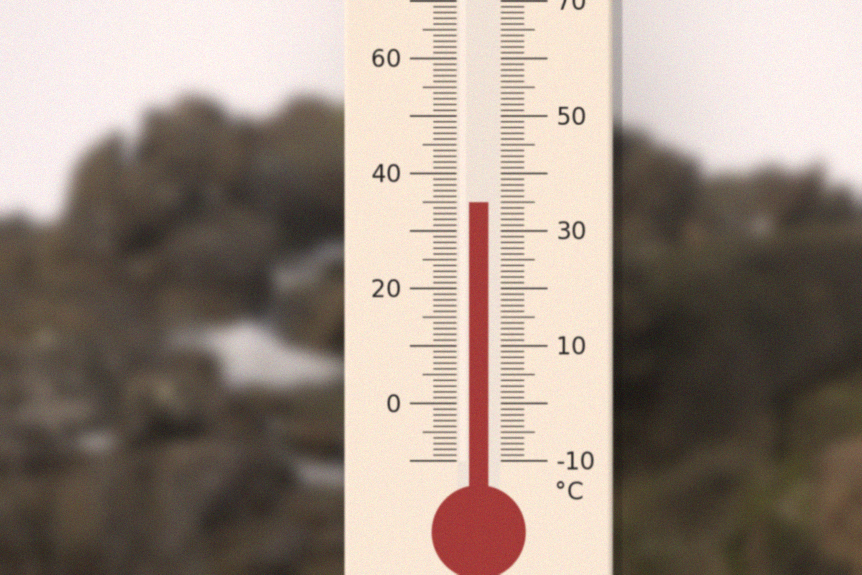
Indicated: {"value": 35, "unit": "°C"}
